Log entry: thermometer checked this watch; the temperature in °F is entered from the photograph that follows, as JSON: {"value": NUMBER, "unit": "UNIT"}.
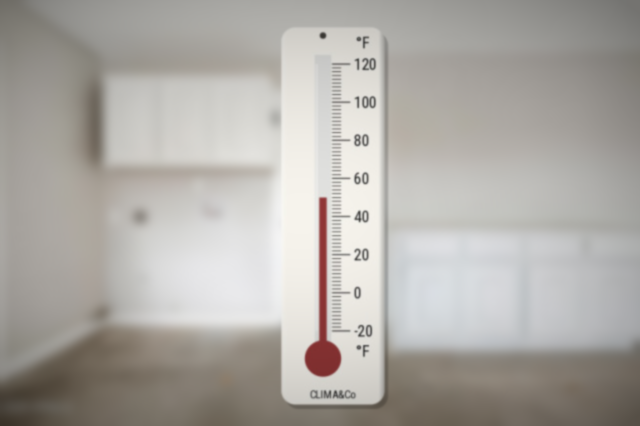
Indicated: {"value": 50, "unit": "°F"}
